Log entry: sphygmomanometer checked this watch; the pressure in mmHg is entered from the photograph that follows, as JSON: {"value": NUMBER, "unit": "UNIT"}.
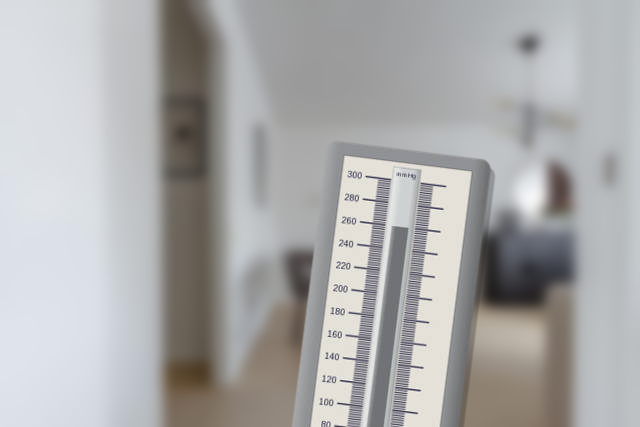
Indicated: {"value": 260, "unit": "mmHg"}
